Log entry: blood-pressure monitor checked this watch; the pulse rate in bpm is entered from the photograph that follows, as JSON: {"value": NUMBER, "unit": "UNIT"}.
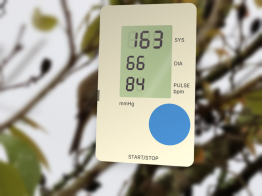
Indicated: {"value": 84, "unit": "bpm"}
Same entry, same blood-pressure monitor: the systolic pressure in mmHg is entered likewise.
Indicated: {"value": 163, "unit": "mmHg"}
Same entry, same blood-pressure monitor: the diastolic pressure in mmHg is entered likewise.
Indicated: {"value": 66, "unit": "mmHg"}
